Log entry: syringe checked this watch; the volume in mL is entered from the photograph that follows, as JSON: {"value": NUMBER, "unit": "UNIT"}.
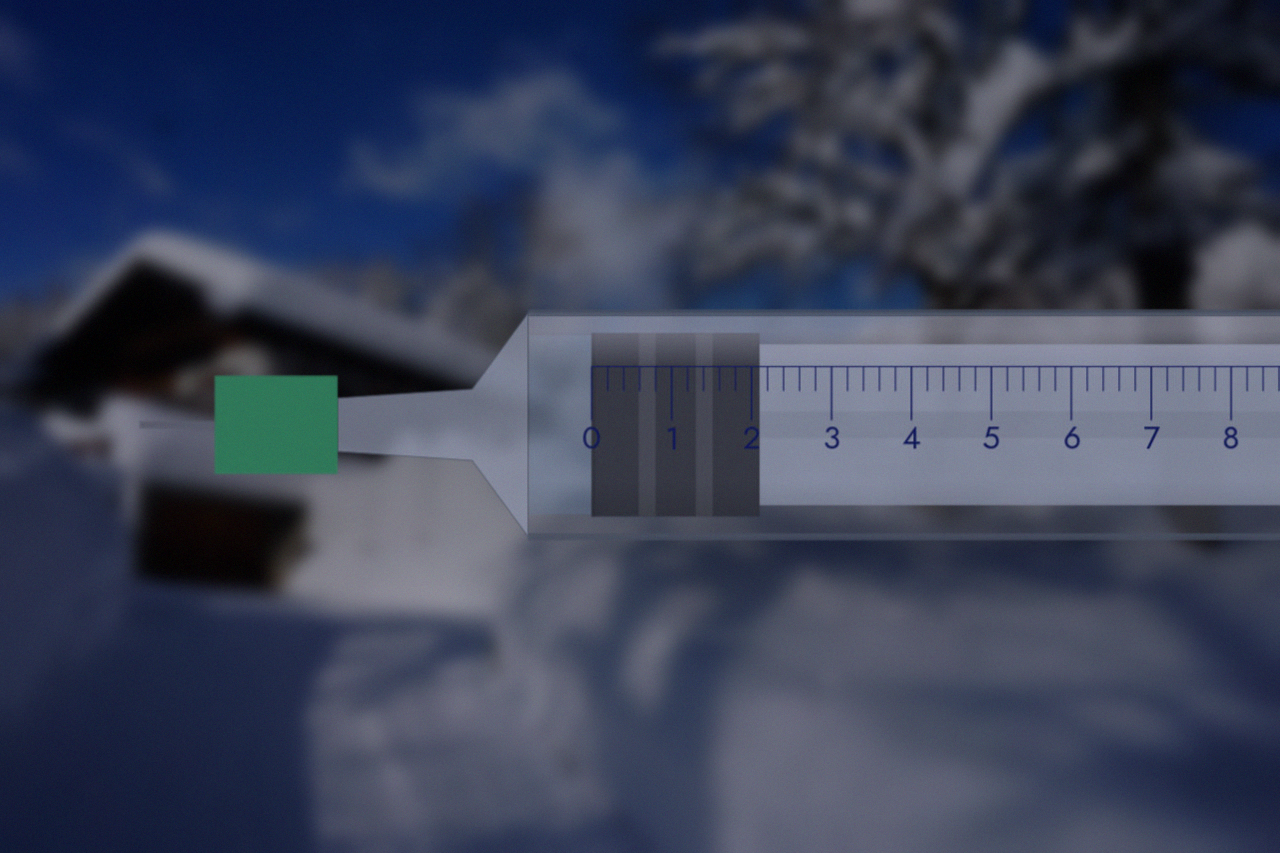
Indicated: {"value": 0, "unit": "mL"}
